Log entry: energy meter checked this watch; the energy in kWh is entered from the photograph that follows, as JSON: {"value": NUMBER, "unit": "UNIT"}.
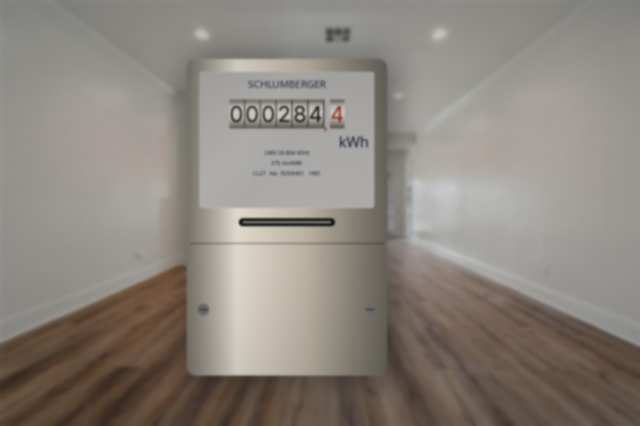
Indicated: {"value": 284.4, "unit": "kWh"}
